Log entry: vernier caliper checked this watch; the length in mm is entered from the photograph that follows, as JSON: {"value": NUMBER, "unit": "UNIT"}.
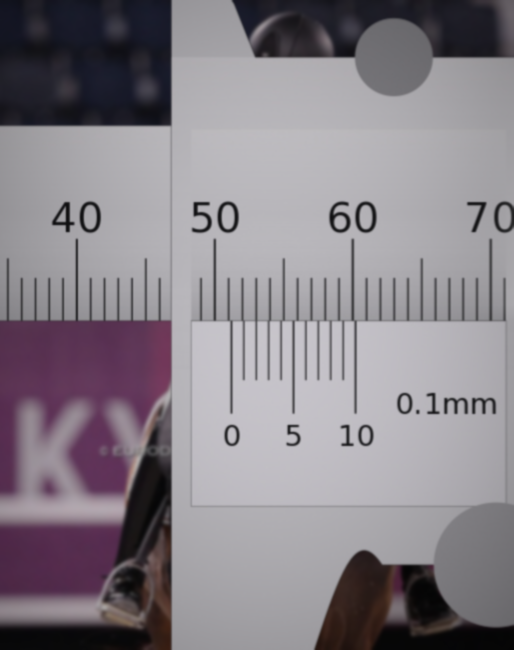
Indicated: {"value": 51.2, "unit": "mm"}
